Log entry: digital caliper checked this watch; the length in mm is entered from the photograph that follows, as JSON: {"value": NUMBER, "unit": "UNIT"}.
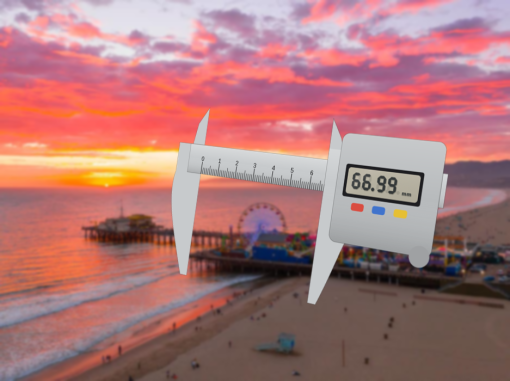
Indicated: {"value": 66.99, "unit": "mm"}
